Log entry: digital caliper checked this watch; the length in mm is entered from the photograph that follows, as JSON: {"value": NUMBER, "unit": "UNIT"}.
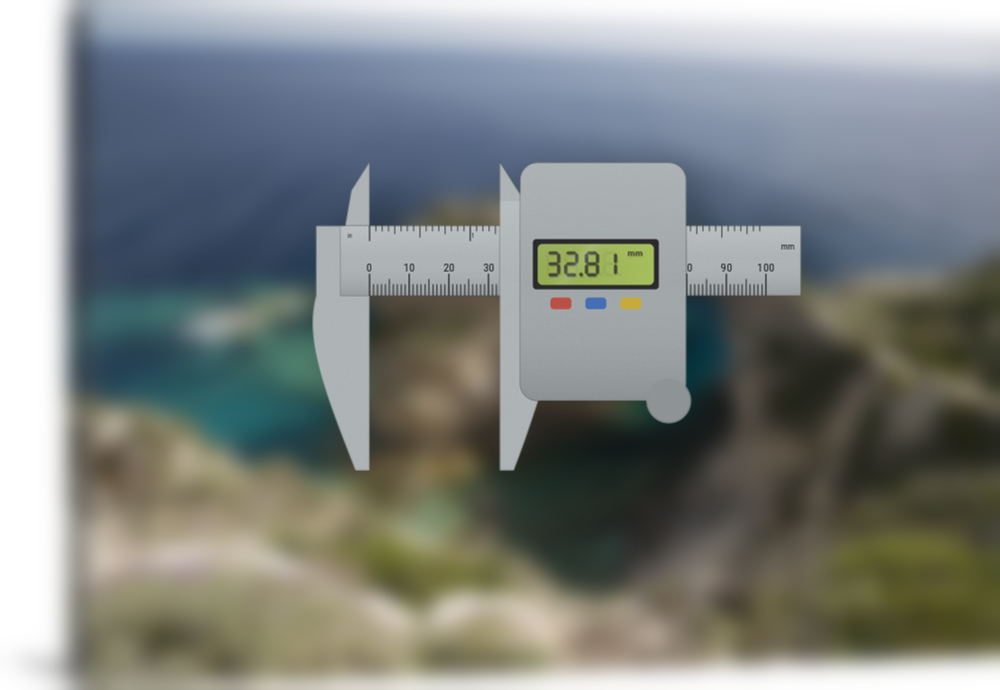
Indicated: {"value": 32.81, "unit": "mm"}
